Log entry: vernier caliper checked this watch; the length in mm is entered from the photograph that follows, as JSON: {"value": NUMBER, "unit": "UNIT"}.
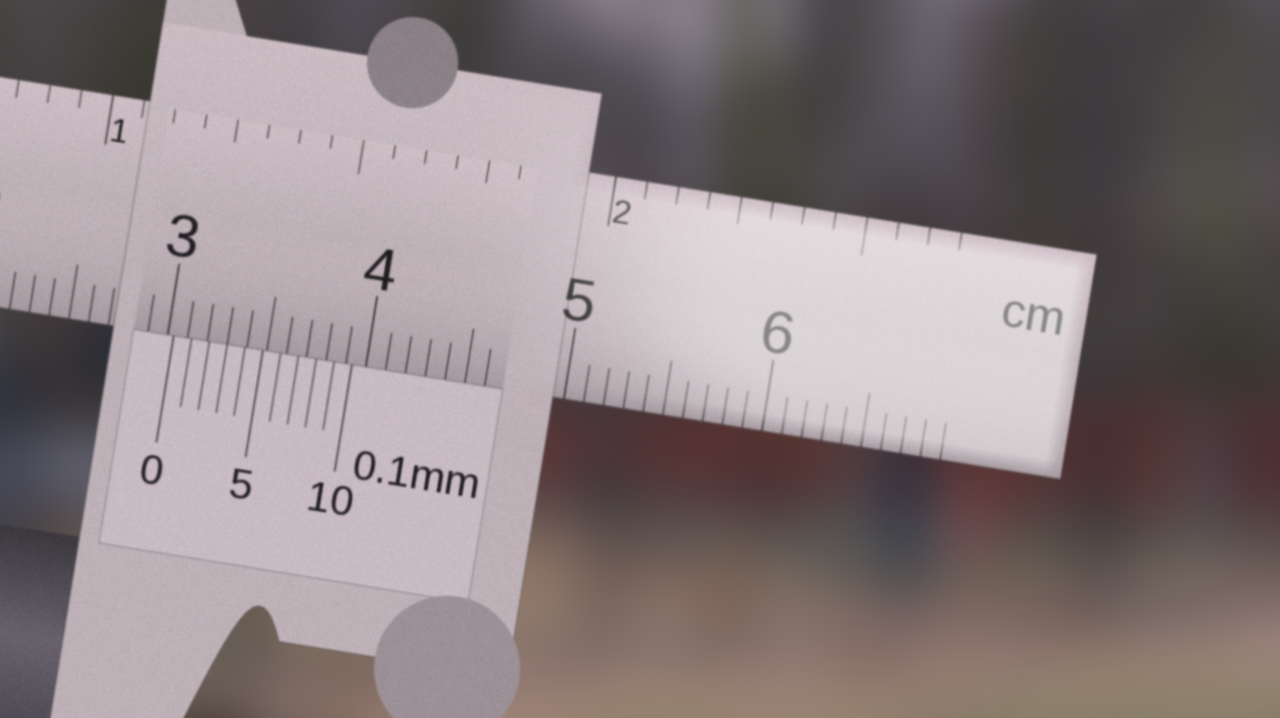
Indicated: {"value": 30.3, "unit": "mm"}
